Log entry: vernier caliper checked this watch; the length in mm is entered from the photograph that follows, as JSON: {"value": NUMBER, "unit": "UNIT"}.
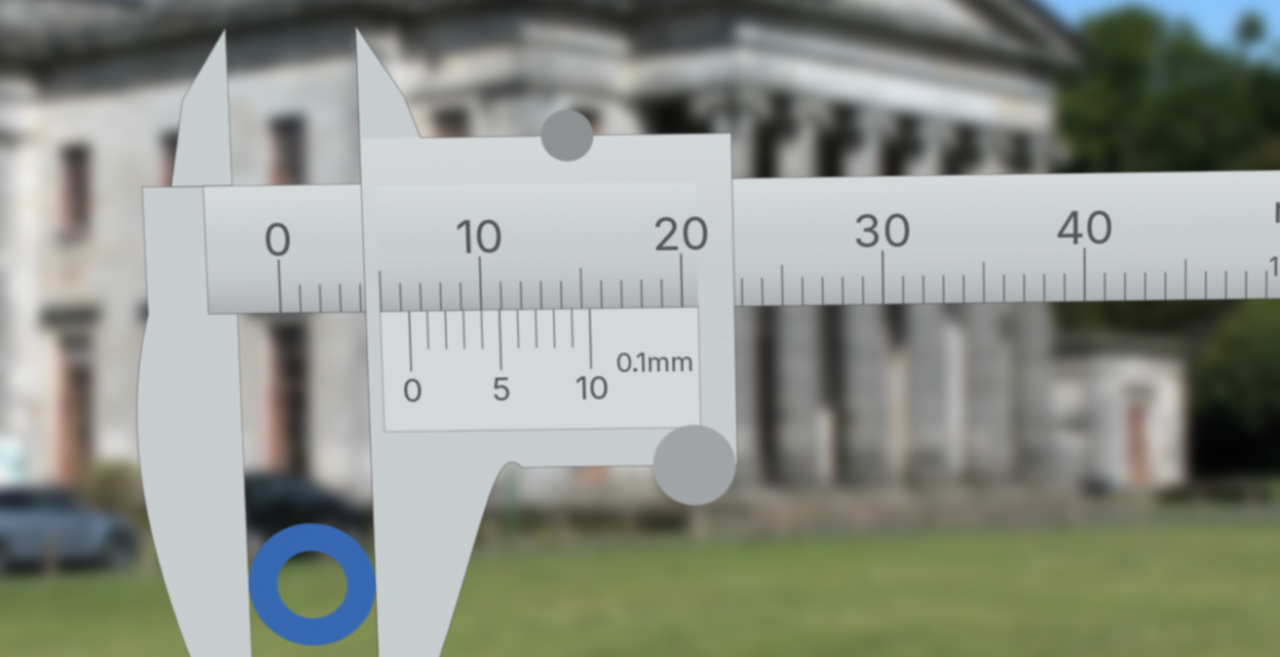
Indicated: {"value": 6.4, "unit": "mm"}
